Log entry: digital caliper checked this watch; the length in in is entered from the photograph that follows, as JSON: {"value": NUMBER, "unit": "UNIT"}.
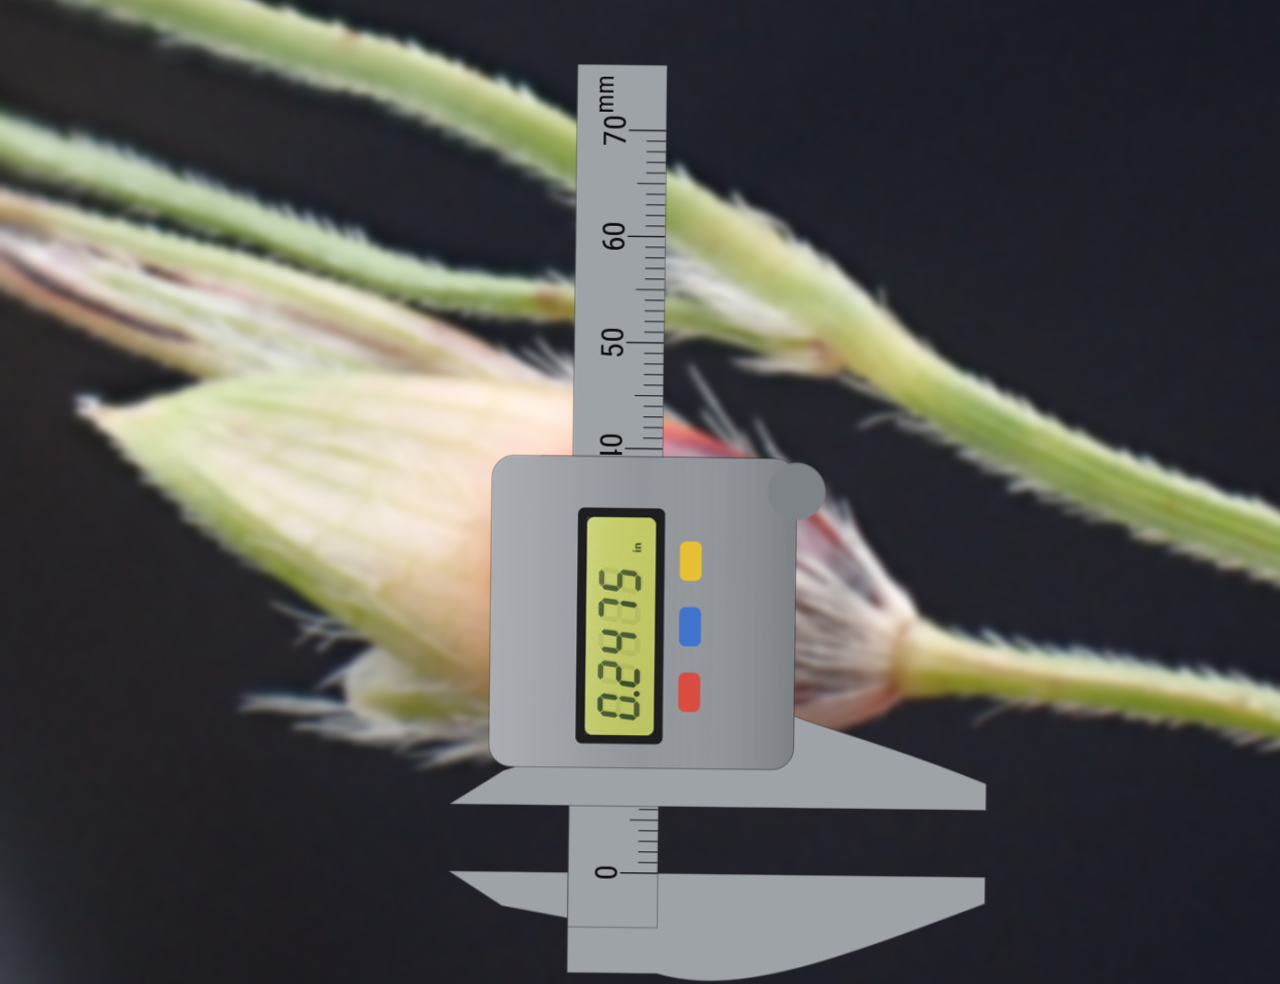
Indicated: {"value": 0.2475, "unit": "in"}
